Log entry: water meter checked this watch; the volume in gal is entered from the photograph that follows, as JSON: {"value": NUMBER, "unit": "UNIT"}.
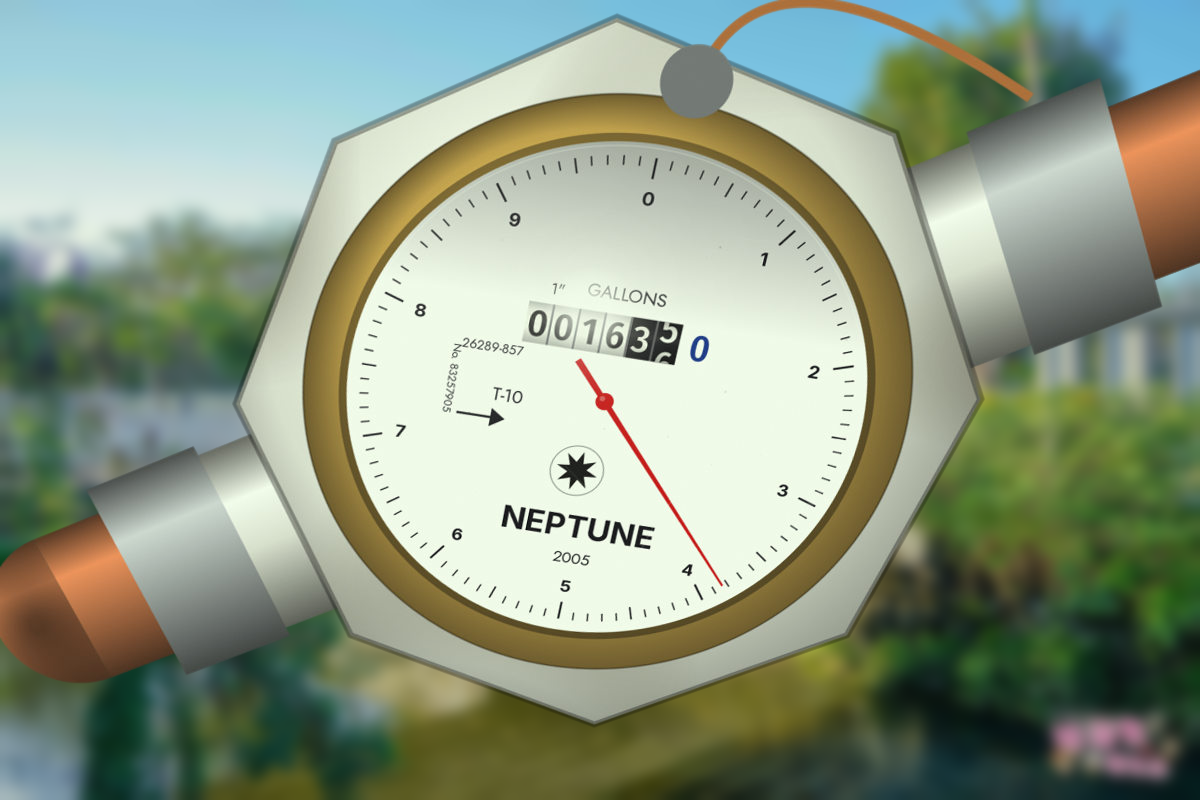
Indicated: {"value": 16353.8, "unit": "gal"}
